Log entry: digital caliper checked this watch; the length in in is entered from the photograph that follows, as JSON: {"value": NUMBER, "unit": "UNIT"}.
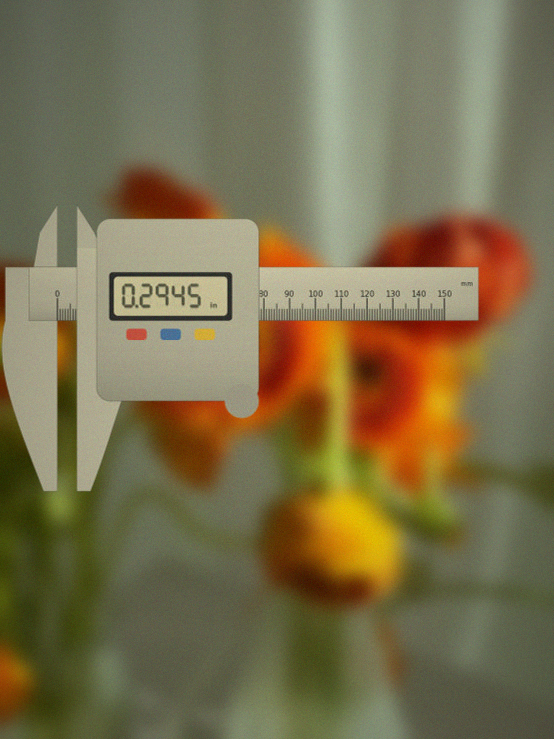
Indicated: {"value": 0.2945, "unit": "in"}
